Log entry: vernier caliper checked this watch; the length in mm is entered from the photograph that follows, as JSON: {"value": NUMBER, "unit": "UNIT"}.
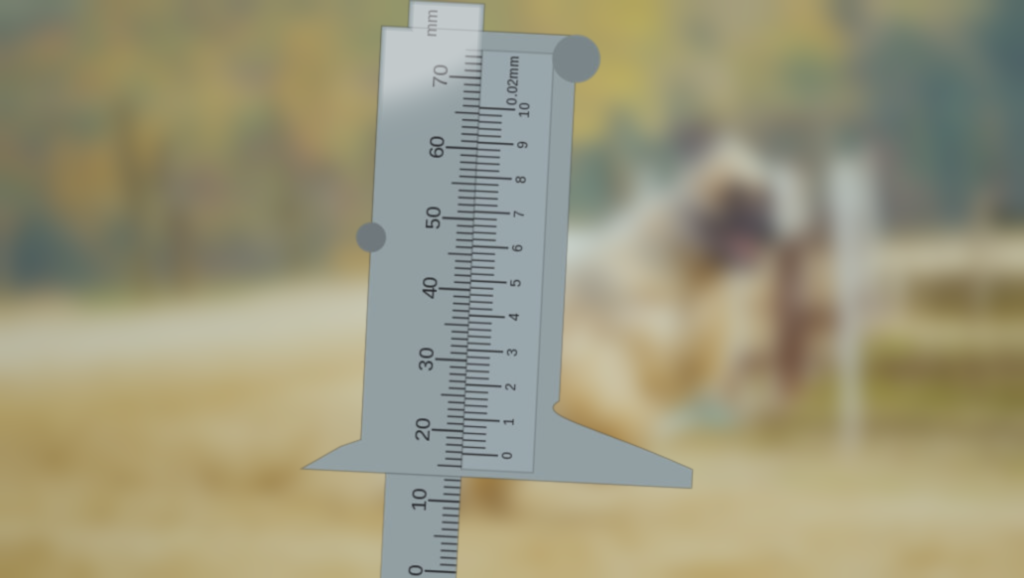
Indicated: {"value": 16.8, "unit": "mm"}
